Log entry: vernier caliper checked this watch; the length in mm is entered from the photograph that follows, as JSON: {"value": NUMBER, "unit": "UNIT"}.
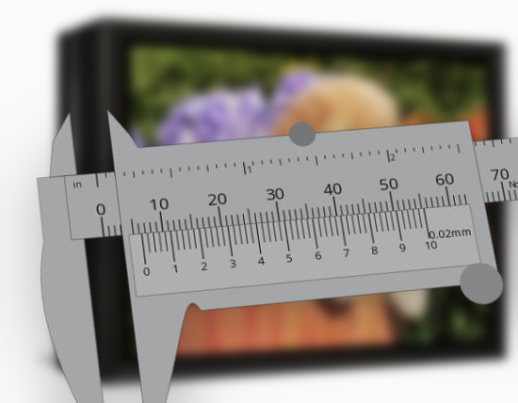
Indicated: {"value": 6.4, "unit": "mm"}
